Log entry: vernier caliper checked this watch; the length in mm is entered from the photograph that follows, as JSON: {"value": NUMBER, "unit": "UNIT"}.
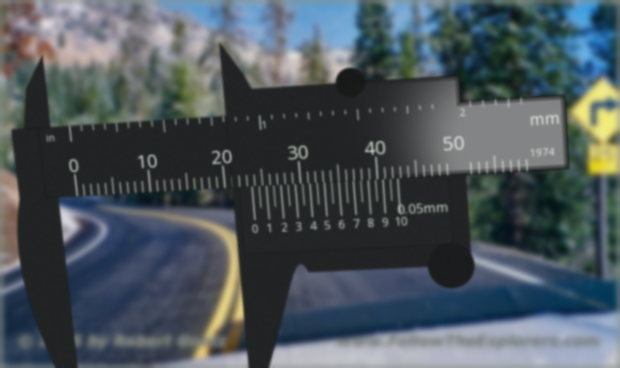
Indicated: {"value": 23.6, "unit": "mm"}
